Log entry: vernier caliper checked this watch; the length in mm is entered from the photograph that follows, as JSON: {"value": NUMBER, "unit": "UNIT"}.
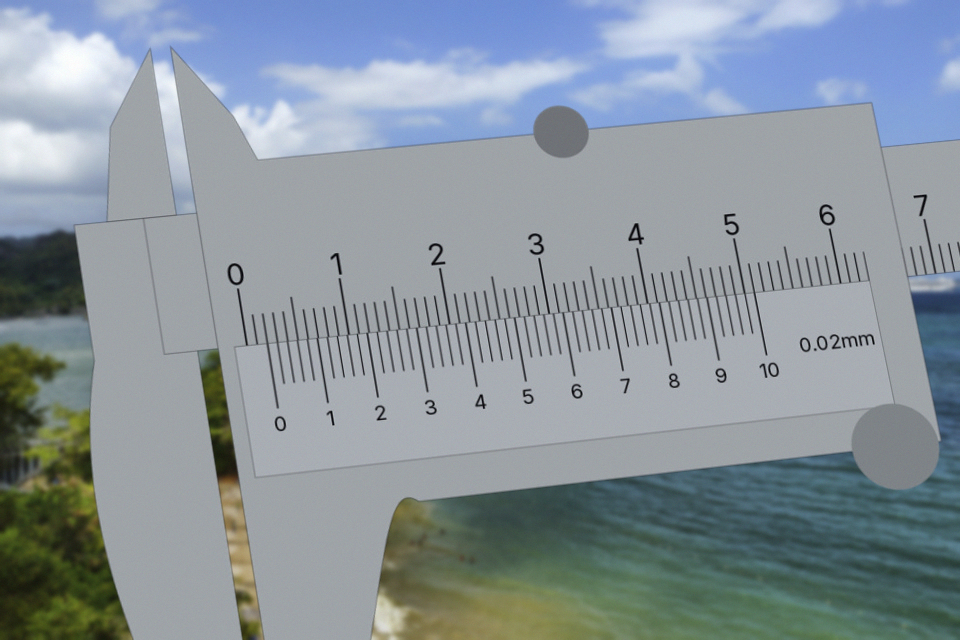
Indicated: {"value": 2.0, "unit": "mm"}
